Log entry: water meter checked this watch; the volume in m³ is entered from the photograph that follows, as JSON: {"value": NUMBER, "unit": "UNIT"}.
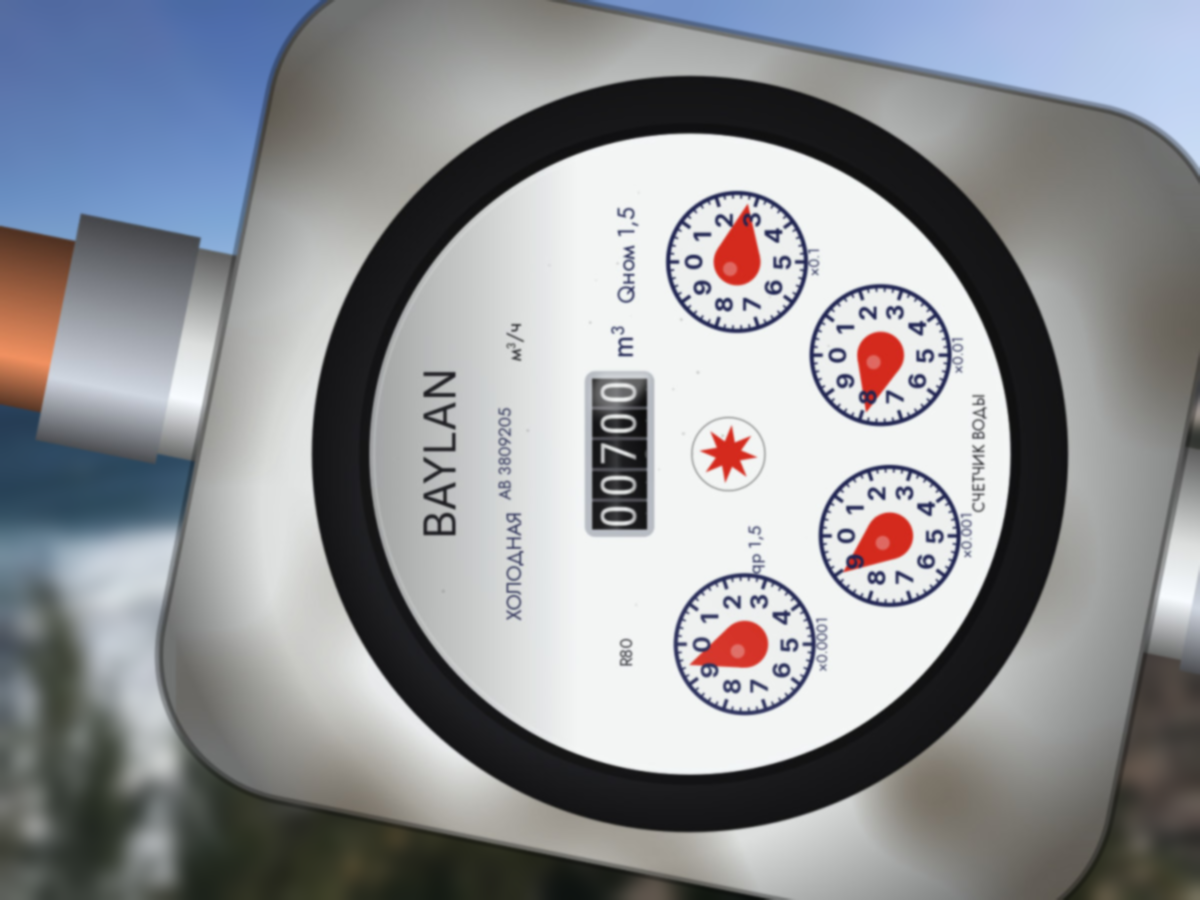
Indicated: {"value": 700.2789, "unit": "m³"}
